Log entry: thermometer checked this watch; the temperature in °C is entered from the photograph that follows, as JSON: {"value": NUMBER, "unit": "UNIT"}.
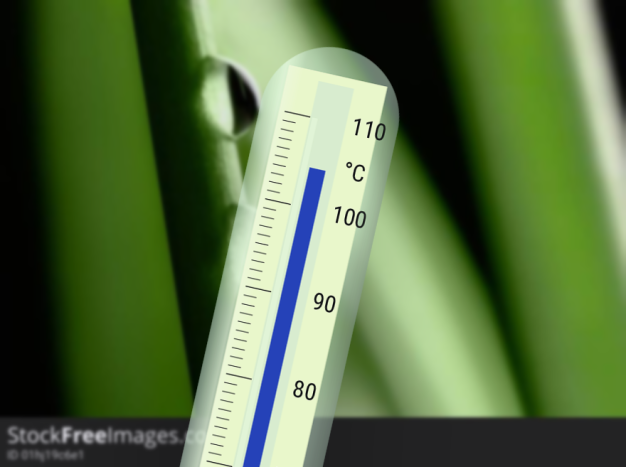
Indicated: {"value": 104.5, "unit": "°C"}
